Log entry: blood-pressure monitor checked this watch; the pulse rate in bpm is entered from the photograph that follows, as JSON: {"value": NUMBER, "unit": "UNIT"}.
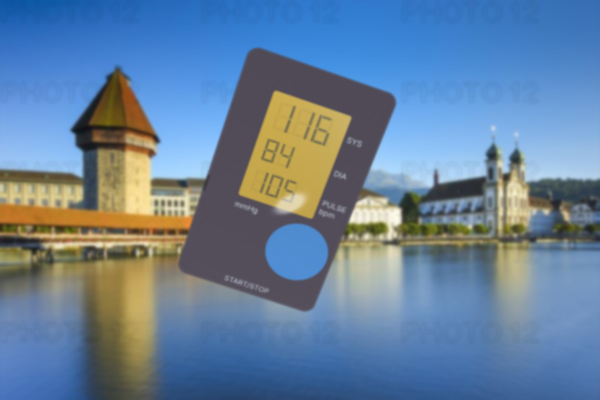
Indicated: {"value": 105, "unit": "bpm"}
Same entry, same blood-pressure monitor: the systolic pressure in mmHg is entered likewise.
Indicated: {"value": 116, "unit": "mmHg"}
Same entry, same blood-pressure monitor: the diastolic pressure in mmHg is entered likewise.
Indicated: {"value": 84, "unit": "mmHg"}
